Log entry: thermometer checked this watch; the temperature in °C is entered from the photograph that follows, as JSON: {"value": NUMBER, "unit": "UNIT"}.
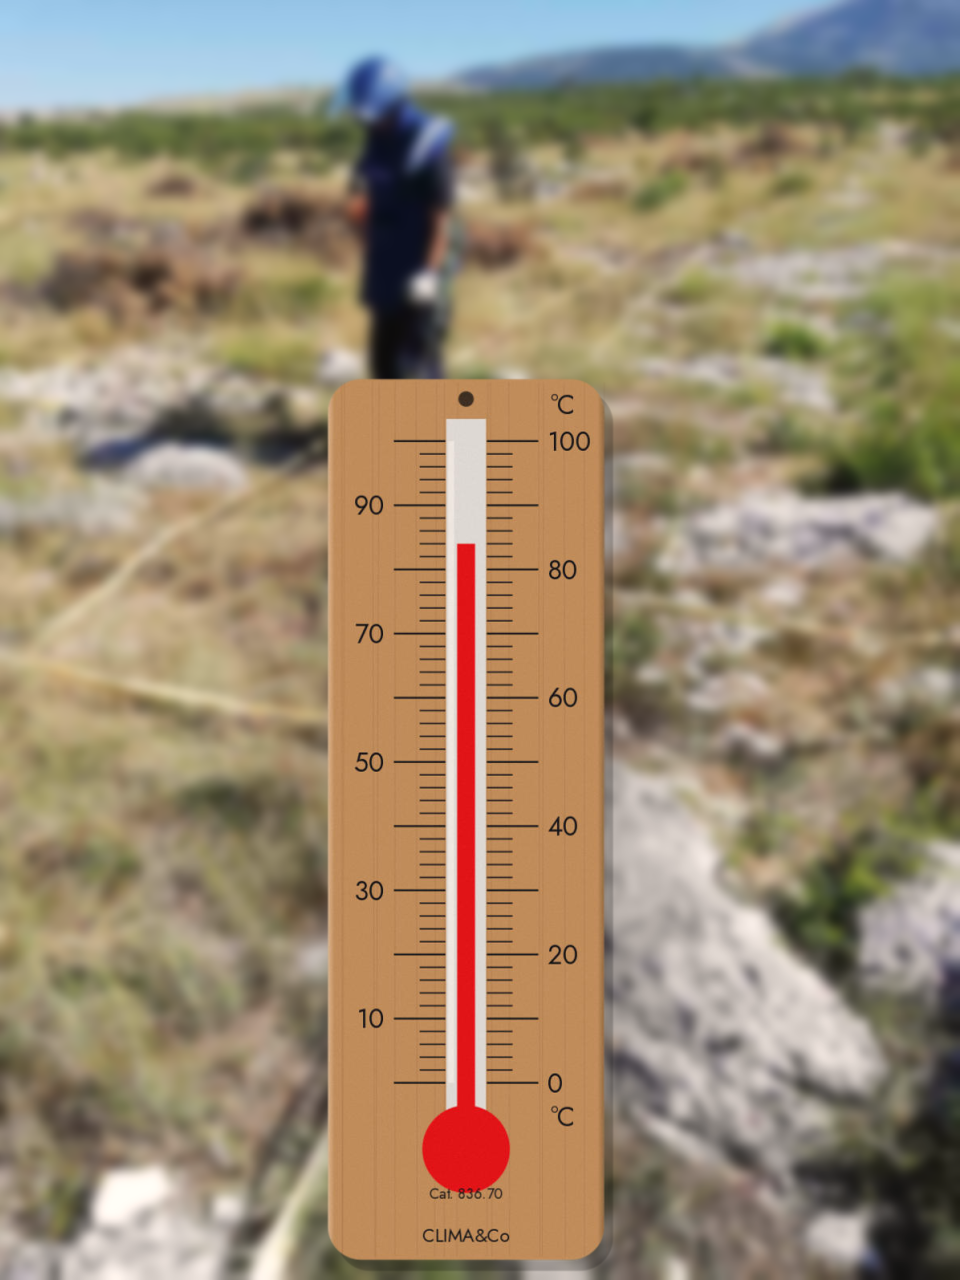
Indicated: {"value": 84, "unit": "°C"}
